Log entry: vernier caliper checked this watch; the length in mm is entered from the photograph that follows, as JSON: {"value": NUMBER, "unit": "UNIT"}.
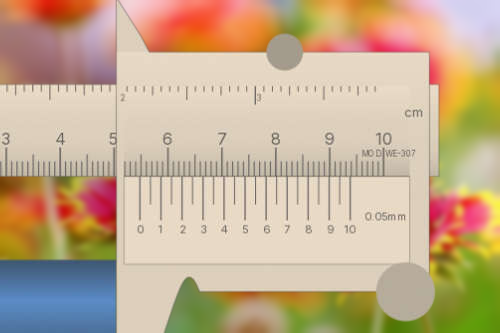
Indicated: {"value": 54.8, "unit": "mm"}
